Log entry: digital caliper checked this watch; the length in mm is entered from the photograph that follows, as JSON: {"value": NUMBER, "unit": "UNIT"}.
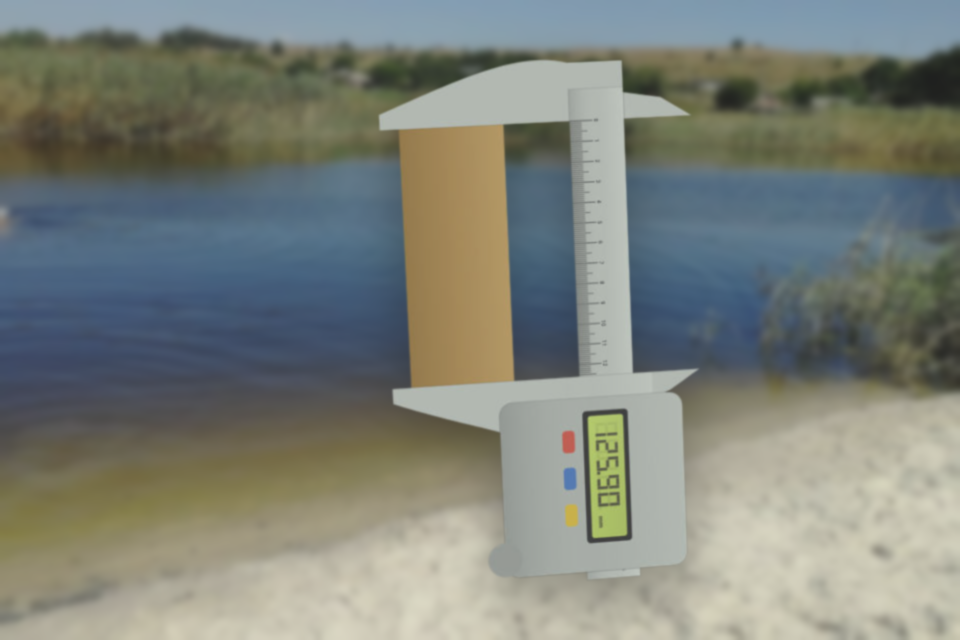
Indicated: {"value": 125.90, "unit": "mm"}
